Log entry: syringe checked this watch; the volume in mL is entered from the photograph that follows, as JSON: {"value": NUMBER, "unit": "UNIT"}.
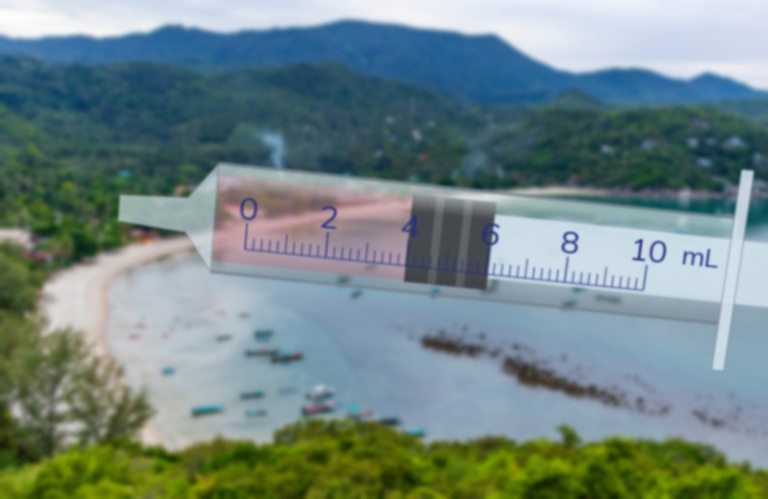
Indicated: {"value": 4, "unit": "mL"}
